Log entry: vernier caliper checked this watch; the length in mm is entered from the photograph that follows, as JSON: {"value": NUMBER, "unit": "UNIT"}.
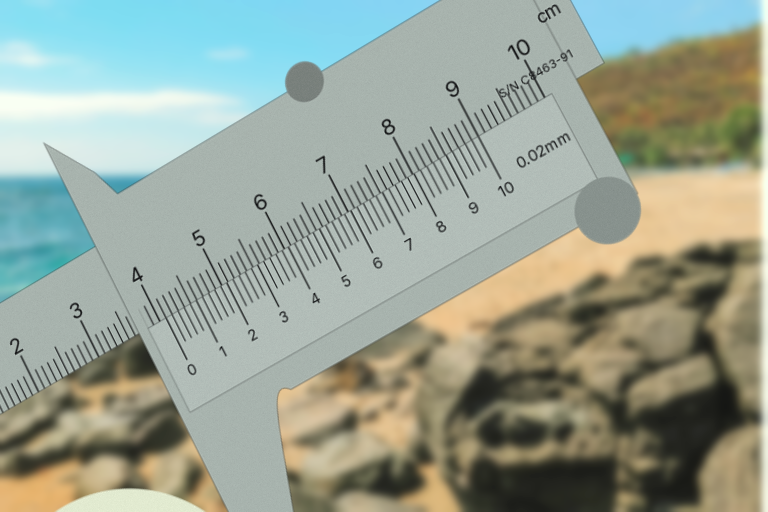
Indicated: {"value": 41.0, "unit": "mm"}
